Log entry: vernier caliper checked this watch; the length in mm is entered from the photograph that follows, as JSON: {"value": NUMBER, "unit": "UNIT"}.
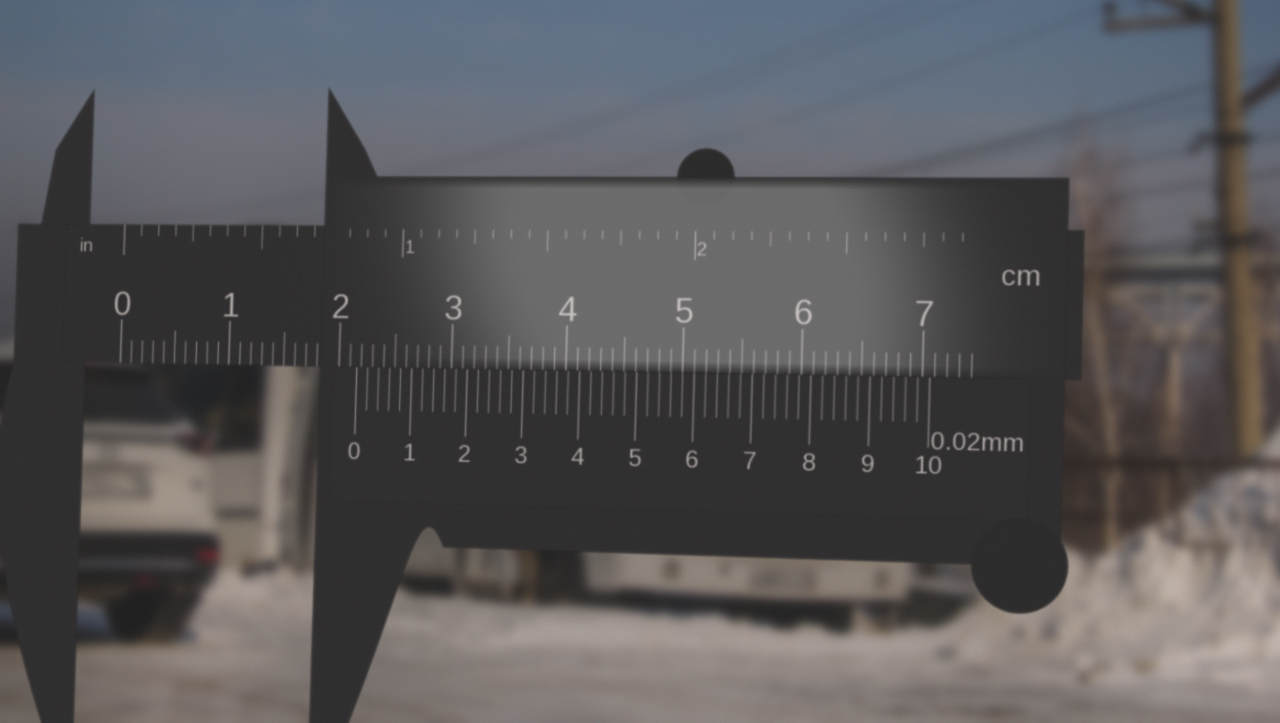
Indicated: {"value": 21.6, "unit": "mm"}
